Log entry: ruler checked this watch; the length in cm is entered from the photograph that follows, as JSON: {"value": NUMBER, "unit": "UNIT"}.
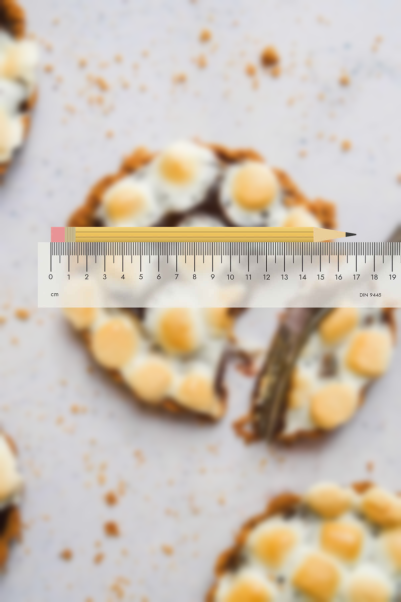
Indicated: {"value": 17, "unit": "cm"}
